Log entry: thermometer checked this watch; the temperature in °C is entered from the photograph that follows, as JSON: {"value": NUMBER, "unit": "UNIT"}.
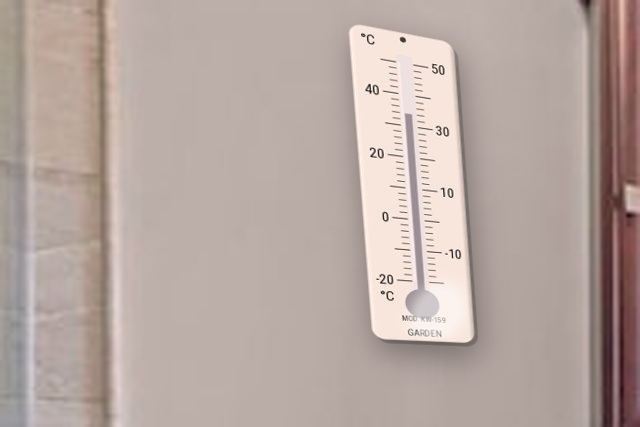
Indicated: {"value": 34, "unit": "°C"}
